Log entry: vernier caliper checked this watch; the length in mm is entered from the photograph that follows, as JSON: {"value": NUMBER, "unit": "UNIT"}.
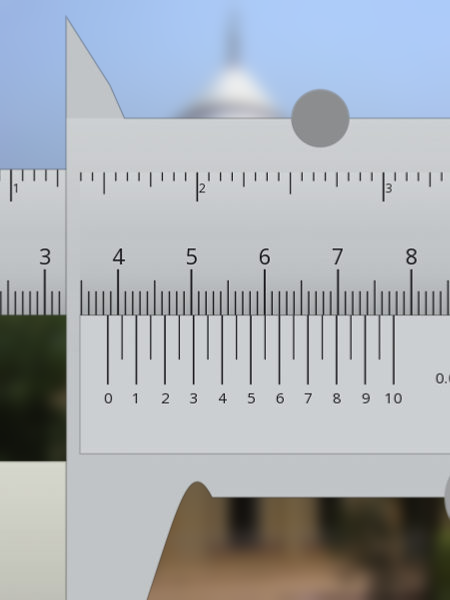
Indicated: {"value": 38.6, "unit": "mm"}
